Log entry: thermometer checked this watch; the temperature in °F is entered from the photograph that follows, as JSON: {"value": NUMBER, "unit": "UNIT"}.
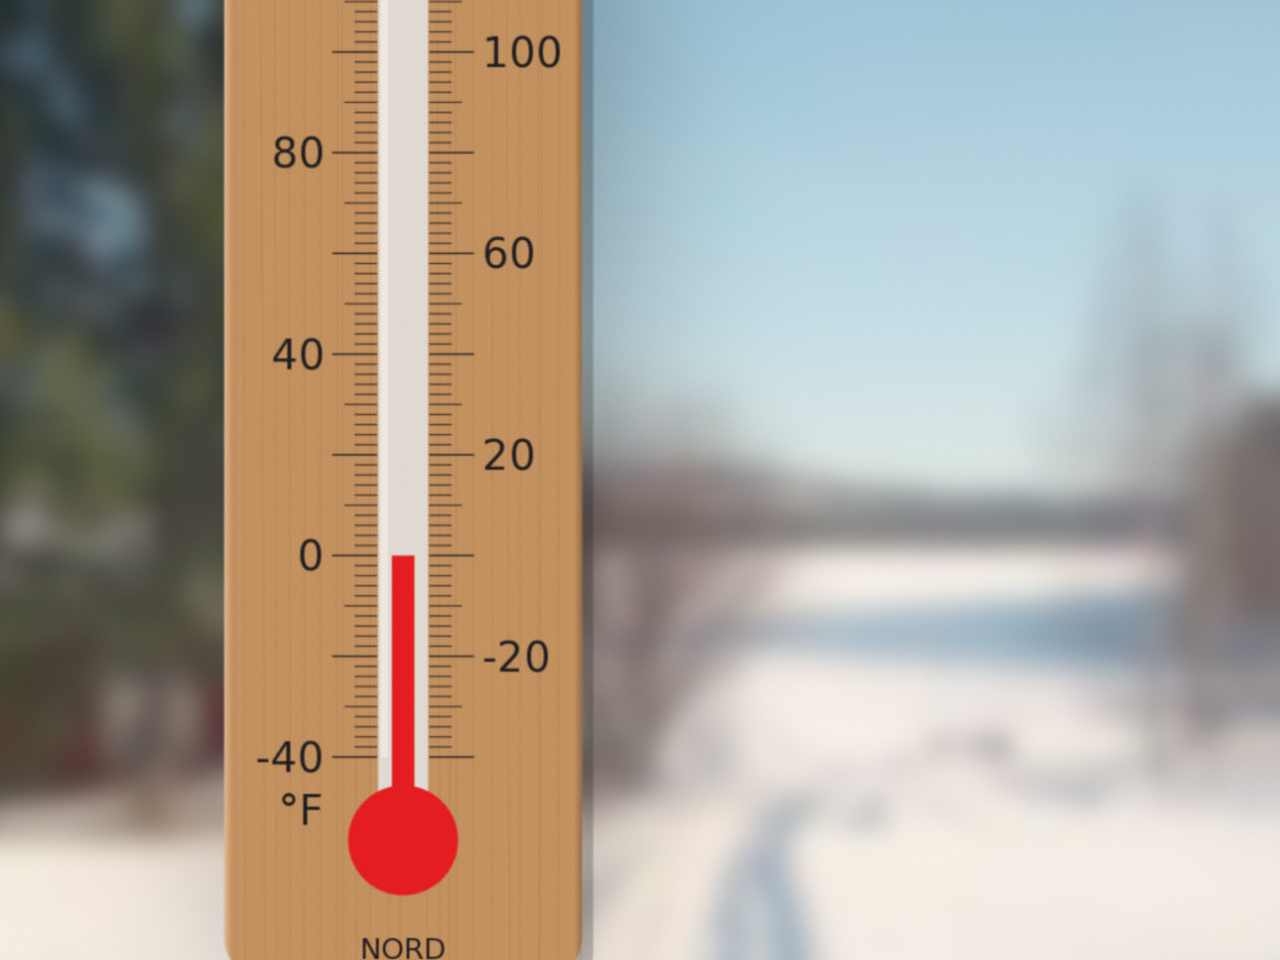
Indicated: {"value": 0, "unit": "°F"}
